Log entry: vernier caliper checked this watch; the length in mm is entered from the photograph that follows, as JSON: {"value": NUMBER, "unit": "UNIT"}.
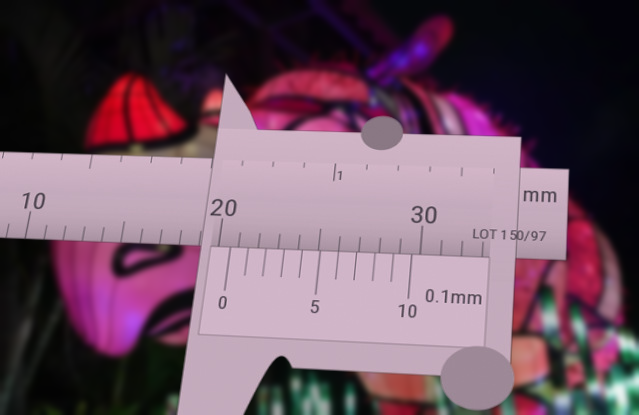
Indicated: {"value": 20.6, "unit": "mm"}
